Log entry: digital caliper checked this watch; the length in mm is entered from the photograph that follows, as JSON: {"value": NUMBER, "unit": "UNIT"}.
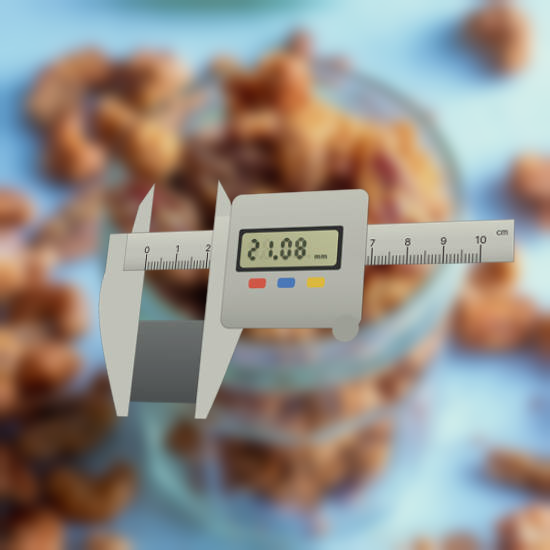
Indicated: {"value": 21.08, "unit": "mm"}
